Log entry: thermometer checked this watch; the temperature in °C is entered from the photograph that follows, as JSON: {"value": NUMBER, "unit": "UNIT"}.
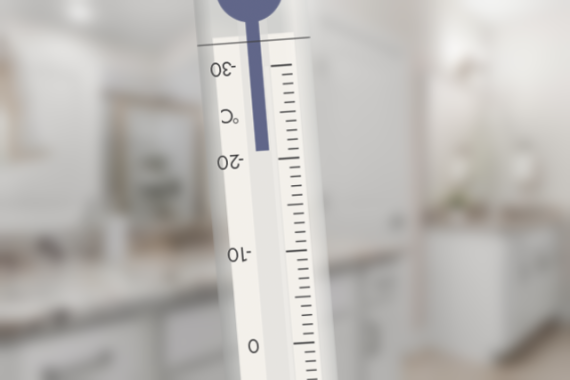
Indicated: {"value": -21, "unit": "°C"}
